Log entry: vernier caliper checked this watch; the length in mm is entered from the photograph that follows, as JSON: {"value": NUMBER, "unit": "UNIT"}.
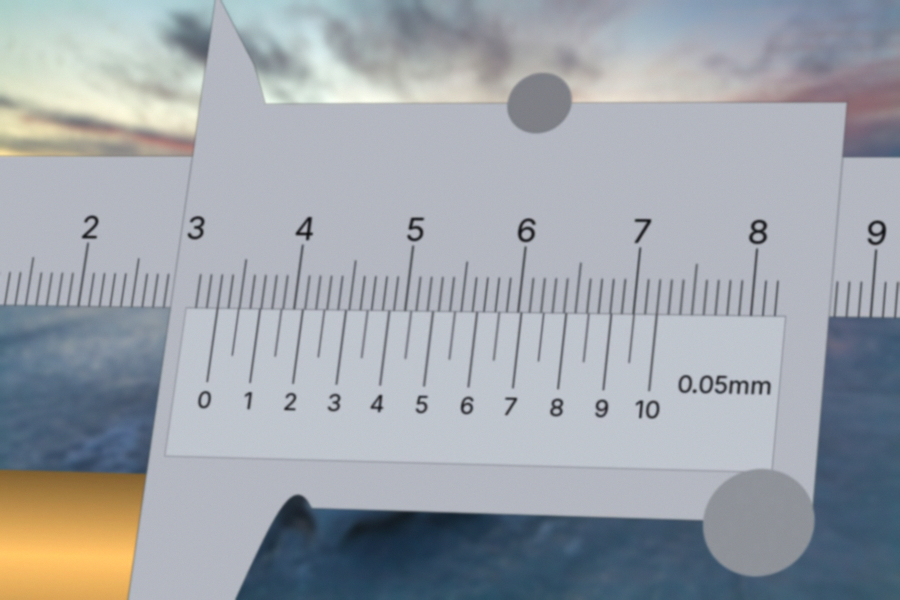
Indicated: {"value": 33.0, "unit": "mm"}
